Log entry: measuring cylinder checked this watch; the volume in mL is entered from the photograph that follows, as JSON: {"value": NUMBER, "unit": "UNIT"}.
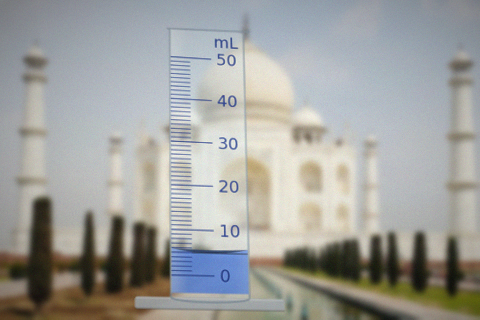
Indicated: {"value": 5, "unit": "mL"}
